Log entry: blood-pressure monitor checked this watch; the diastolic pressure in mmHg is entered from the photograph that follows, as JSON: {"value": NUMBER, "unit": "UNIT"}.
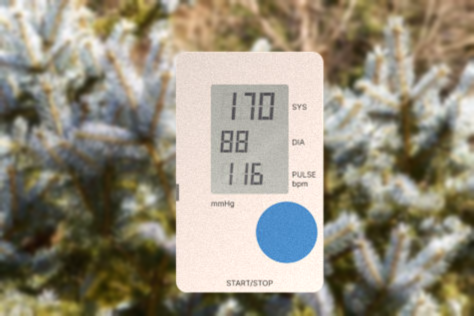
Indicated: {"value": 88, "unit": "mmHg"}
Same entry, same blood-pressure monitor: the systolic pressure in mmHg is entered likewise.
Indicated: {"value": 170, "unit": "mmHg"}
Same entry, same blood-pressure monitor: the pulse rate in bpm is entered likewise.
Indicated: {"value": 116, "unit": "bpm"}
